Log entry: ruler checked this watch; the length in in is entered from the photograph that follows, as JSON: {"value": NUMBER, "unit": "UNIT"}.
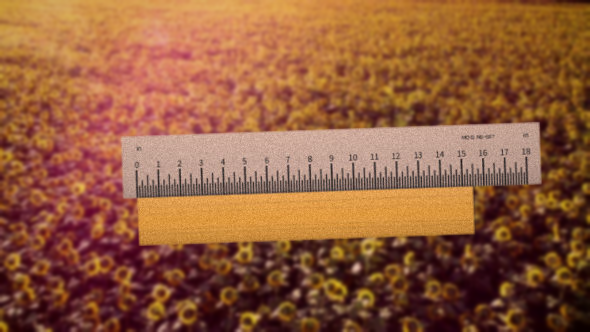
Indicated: {"value": 15.5, "unit": "in"}
